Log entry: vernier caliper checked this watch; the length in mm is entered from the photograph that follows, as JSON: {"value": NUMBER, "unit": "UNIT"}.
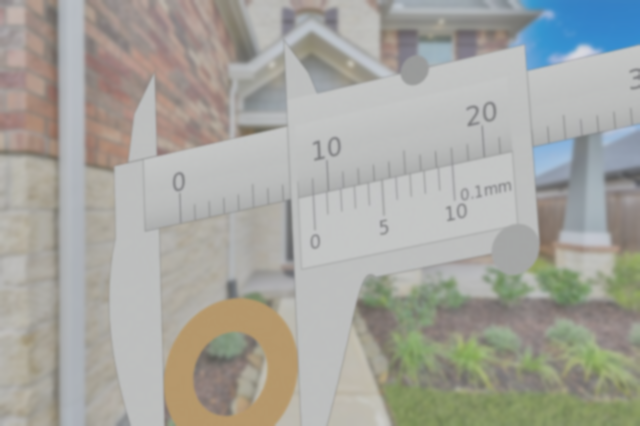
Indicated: {"value": 9.0, "unit": "mm"}
